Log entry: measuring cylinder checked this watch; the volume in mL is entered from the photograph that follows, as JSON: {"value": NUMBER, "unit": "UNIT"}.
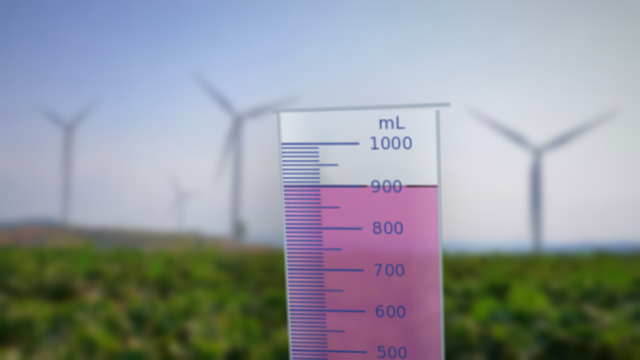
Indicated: {"value": 900, "unit": "mL"}
